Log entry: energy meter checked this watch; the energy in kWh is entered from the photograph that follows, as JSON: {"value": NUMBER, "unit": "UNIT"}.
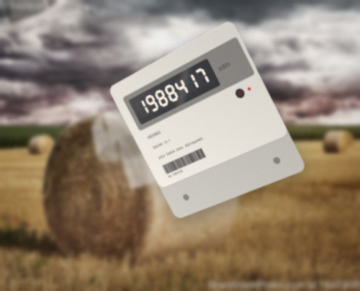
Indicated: {"value": 1988417, "unit": "kWh"}
